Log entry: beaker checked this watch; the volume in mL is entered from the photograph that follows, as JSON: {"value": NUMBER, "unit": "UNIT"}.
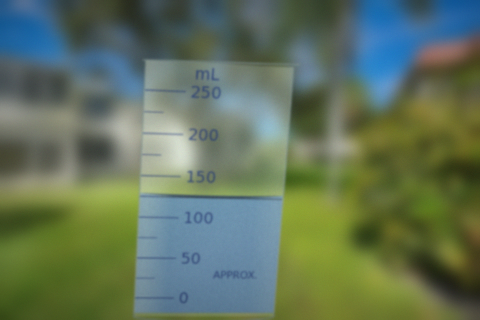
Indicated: {"value": 125, "unit": "mL"}
